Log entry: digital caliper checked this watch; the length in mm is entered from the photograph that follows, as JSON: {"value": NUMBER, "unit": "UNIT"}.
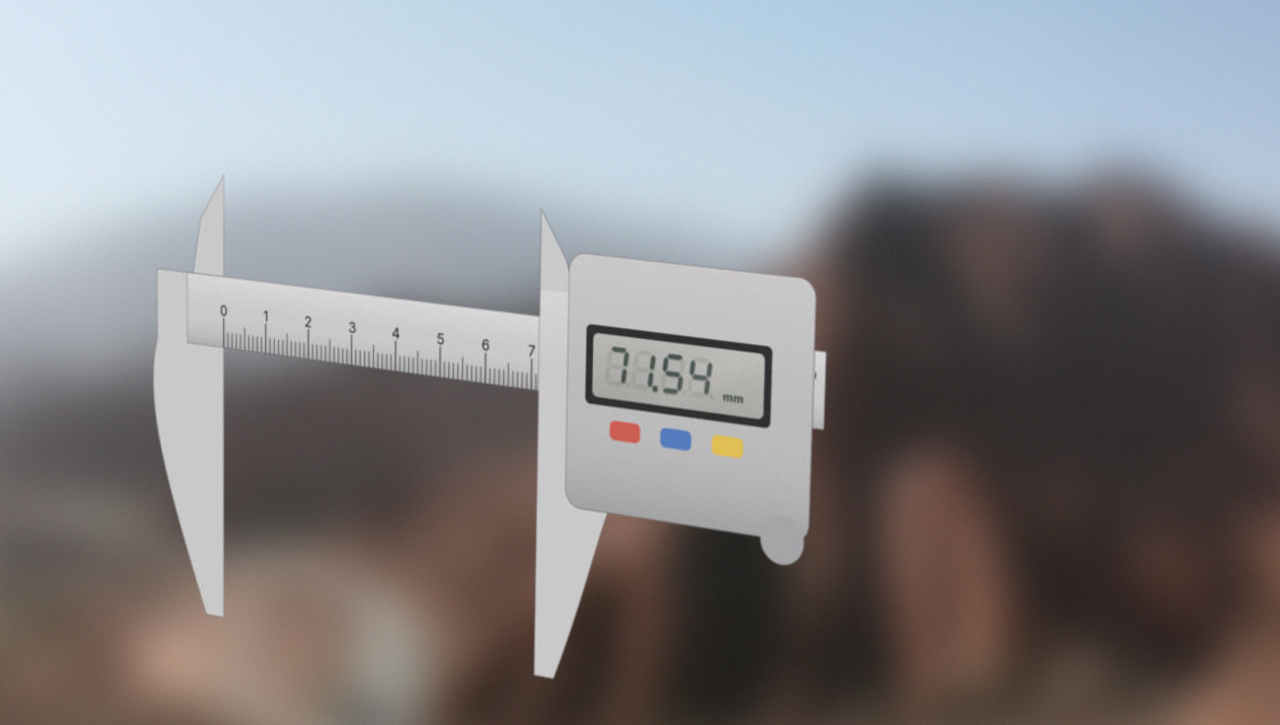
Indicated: {"value": 71.54, "unit": "mm"}
